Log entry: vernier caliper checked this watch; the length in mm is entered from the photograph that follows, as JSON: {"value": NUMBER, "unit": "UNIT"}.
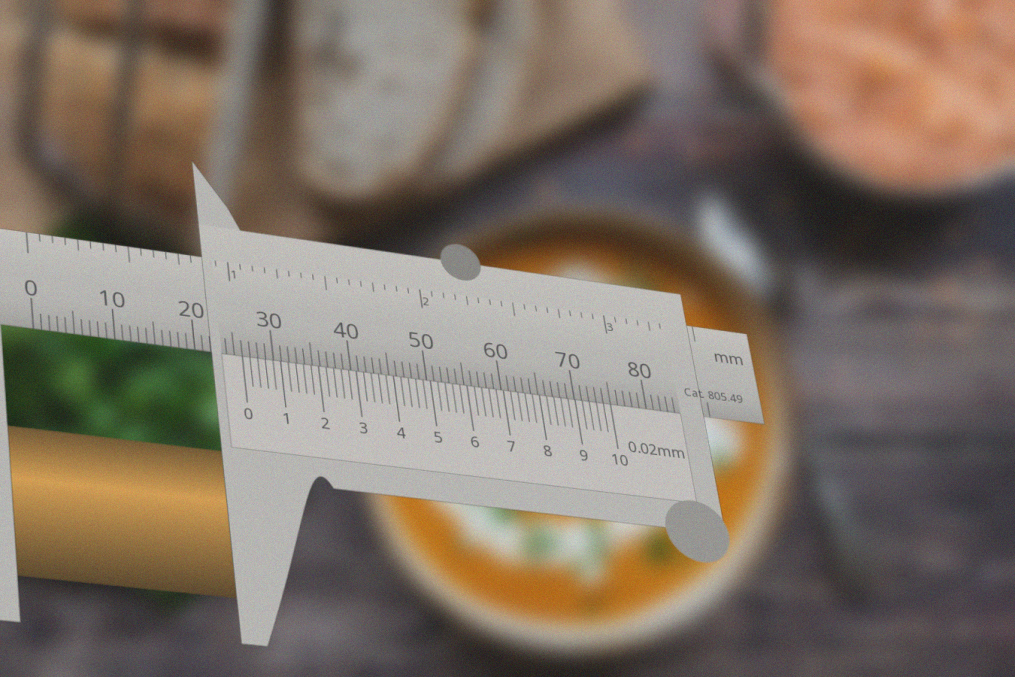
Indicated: {"value": 26.0, "unit": "mm"}
